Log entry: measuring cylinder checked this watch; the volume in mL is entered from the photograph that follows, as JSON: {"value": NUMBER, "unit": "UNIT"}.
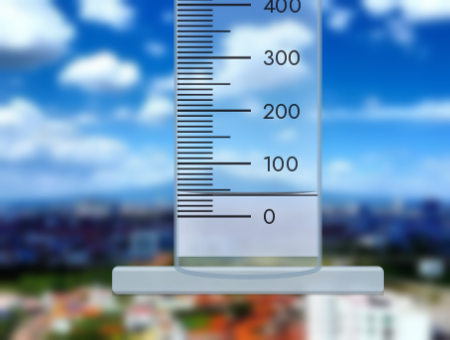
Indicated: {"value": 40, "unit": "mL"}
